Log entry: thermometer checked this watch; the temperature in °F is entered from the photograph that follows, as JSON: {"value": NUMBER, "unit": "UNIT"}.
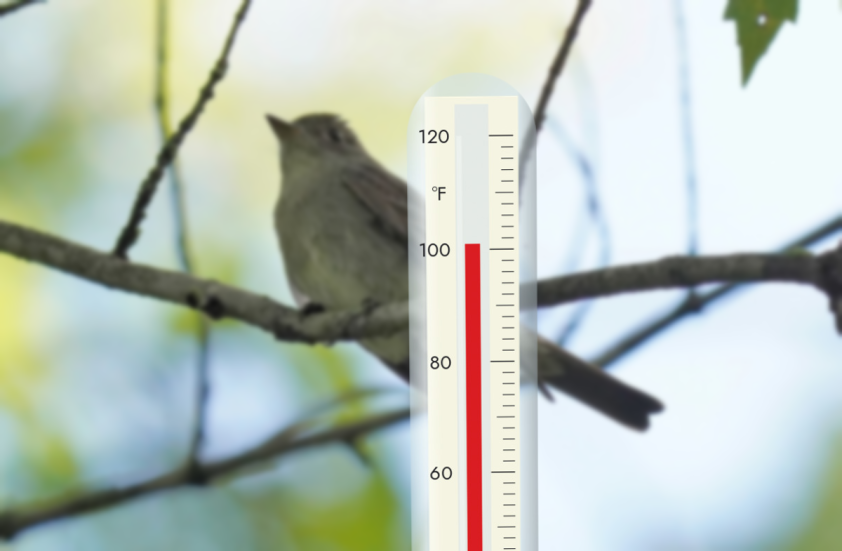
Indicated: {"value": 101, "unit": "°F"}
